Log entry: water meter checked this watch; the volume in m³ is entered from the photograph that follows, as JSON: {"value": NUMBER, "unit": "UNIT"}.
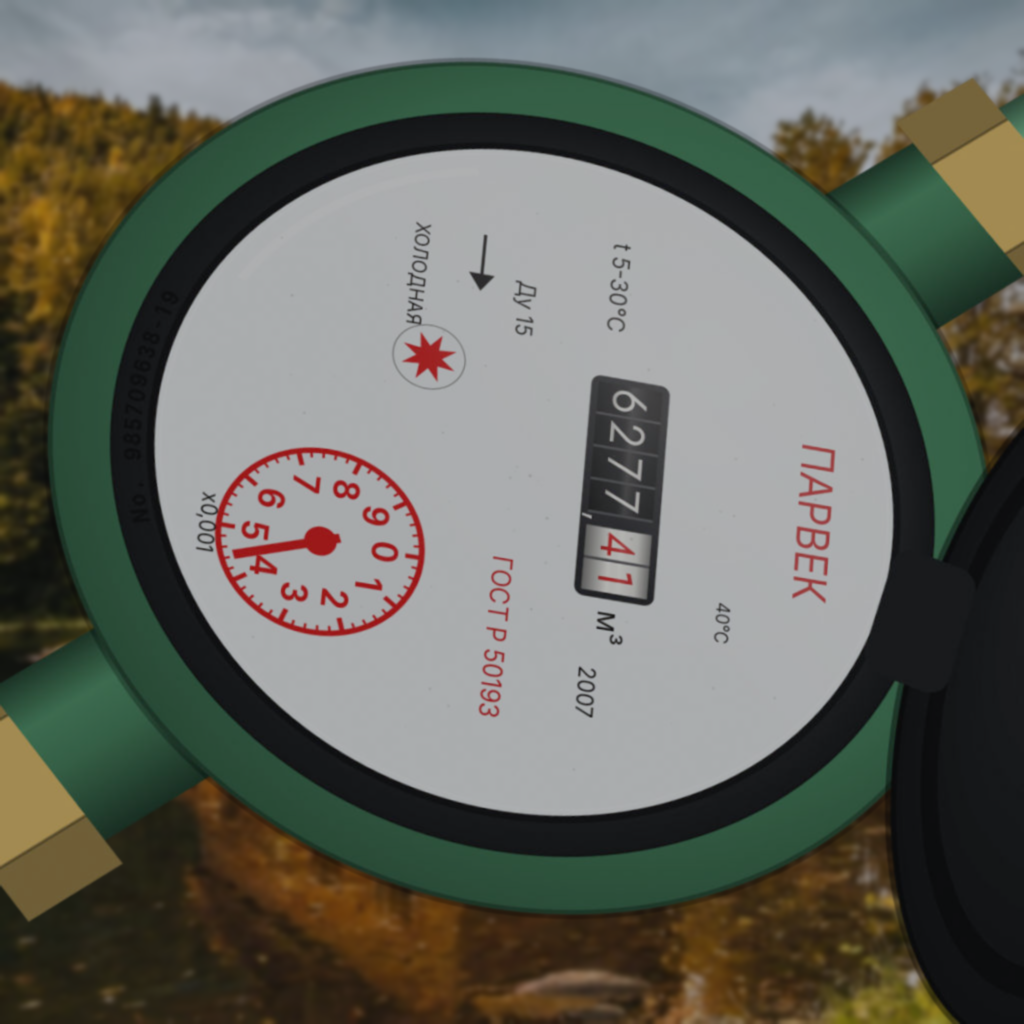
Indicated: {"value": 6277.414, "unit": "m³"}
